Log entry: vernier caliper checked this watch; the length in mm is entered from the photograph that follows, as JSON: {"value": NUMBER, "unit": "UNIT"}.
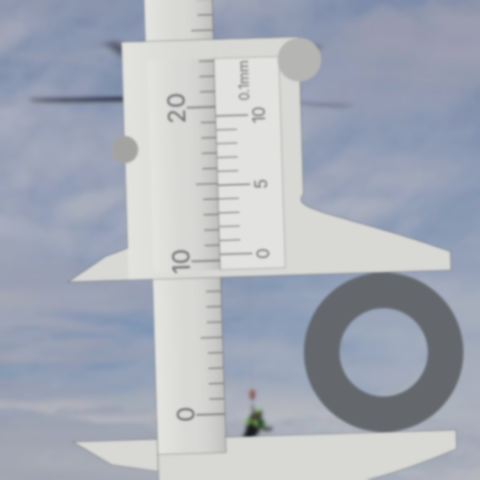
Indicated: {"value": 10.4, "unit": "mm"}
